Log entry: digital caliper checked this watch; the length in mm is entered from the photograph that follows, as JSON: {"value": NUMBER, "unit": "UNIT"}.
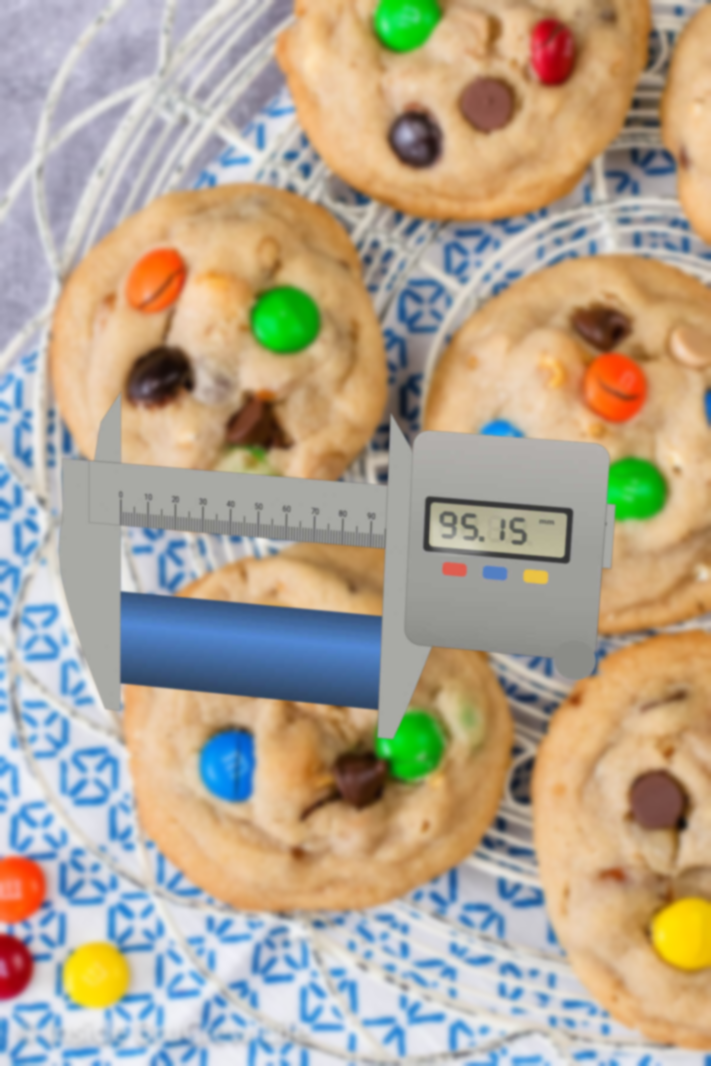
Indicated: {"value": 95.15, "unit": "mm"}
